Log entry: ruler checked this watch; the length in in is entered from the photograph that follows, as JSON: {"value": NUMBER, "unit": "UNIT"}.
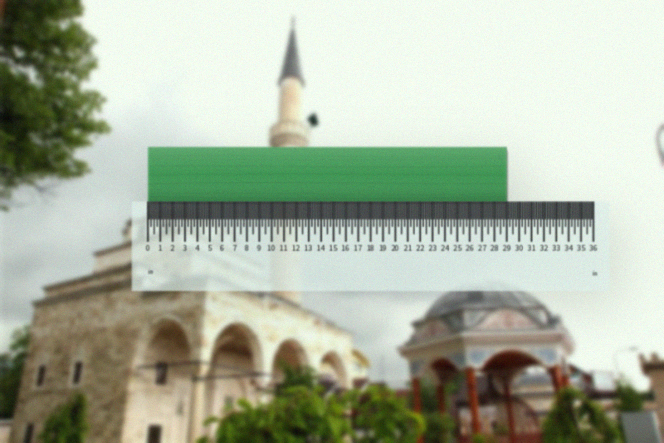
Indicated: {"value": 29, "unit": "in"}
